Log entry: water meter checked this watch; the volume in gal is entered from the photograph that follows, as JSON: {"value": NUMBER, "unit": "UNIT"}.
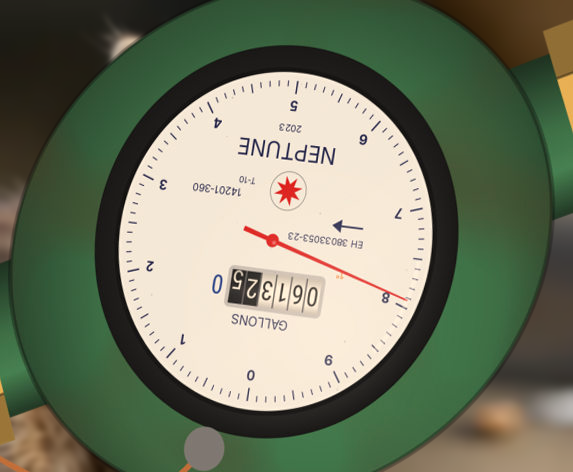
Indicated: {"value": 613247.9, "unit": "gal"}
